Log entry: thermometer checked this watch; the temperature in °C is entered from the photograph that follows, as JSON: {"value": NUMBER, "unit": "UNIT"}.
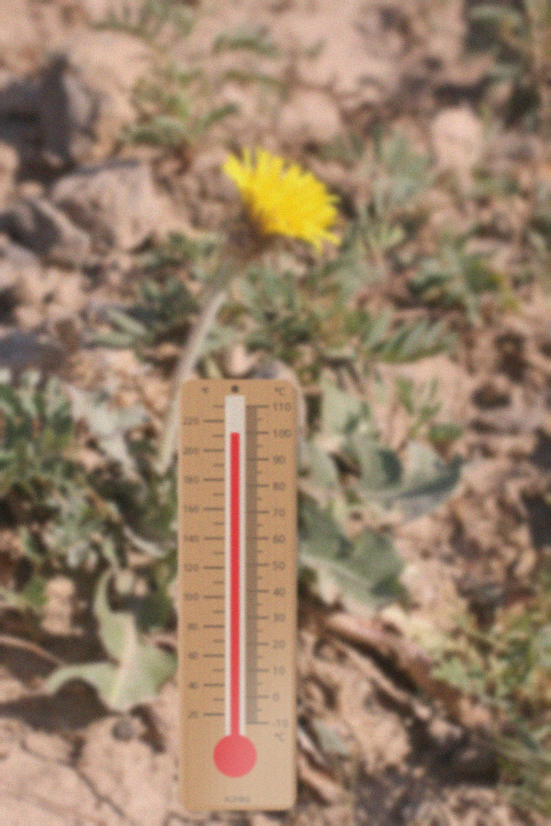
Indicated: {"value": 100, "unit": "°C"}
